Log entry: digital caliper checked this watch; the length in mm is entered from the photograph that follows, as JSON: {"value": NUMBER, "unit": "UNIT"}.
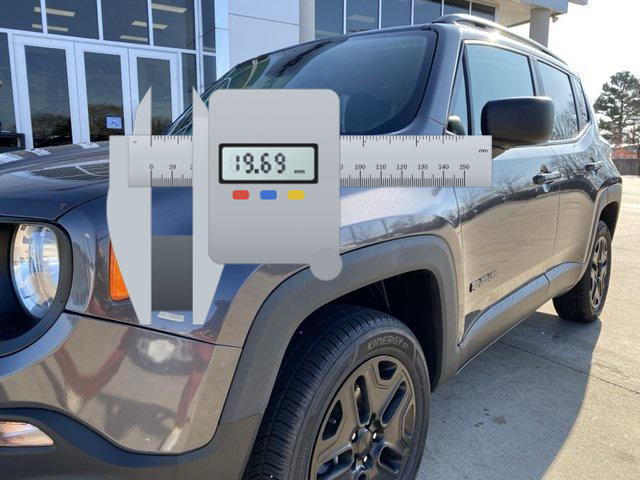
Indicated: {"value": 19.69, "unit": "mm"}
